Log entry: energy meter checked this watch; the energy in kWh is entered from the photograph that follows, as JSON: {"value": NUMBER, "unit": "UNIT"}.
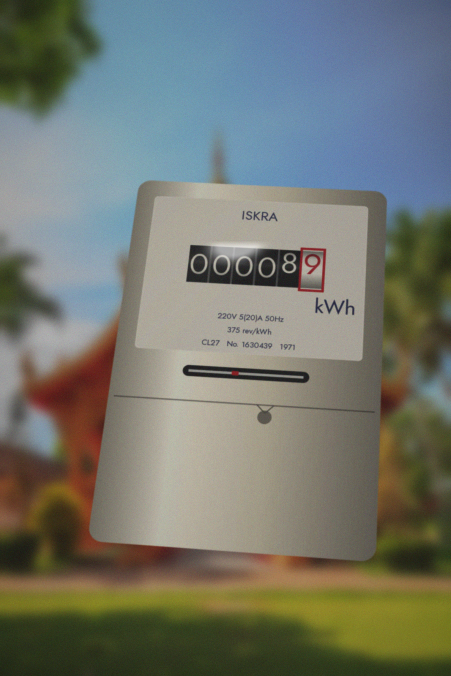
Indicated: {"value": 8.9, "unit": "kWh"}
